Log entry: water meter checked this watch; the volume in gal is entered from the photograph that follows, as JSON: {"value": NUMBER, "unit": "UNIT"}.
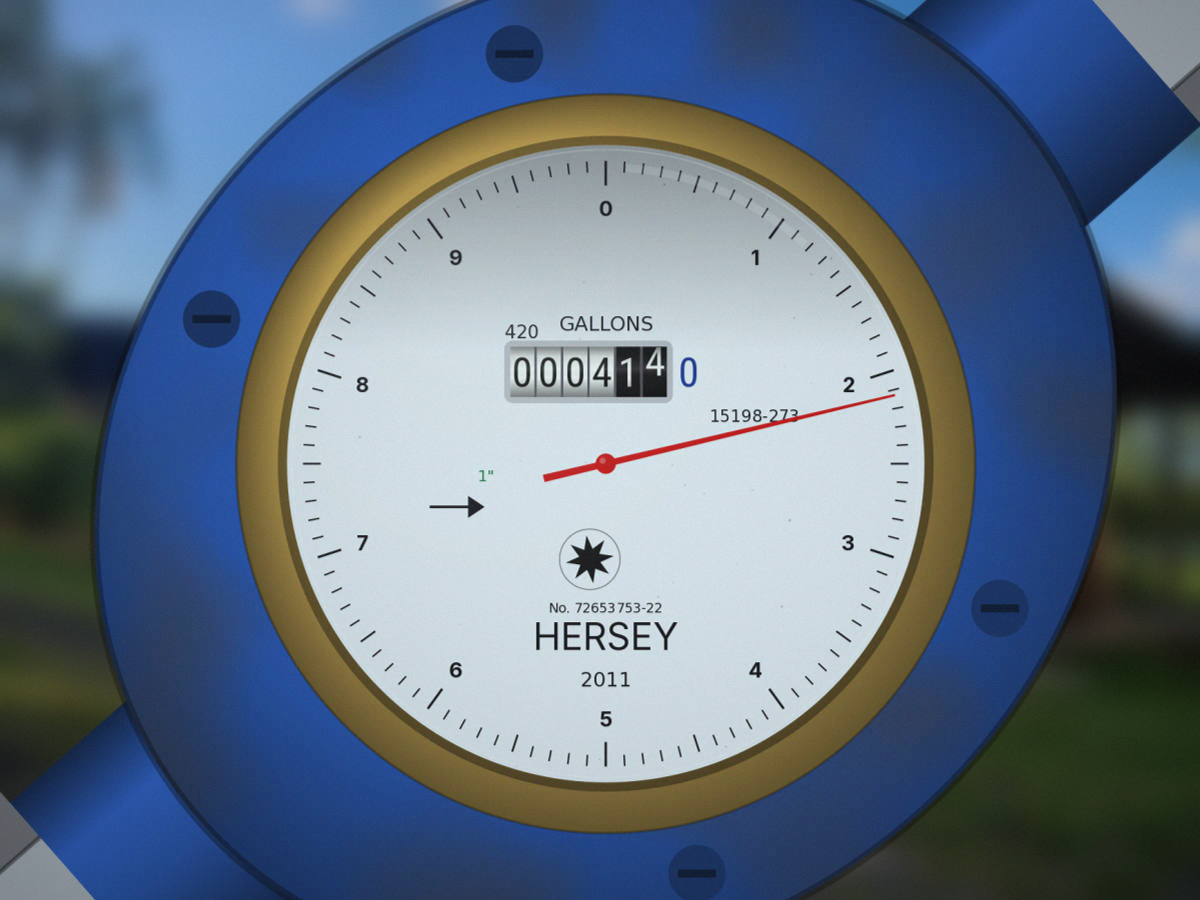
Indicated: {"value": 4142.1, "unit": "gal"}
